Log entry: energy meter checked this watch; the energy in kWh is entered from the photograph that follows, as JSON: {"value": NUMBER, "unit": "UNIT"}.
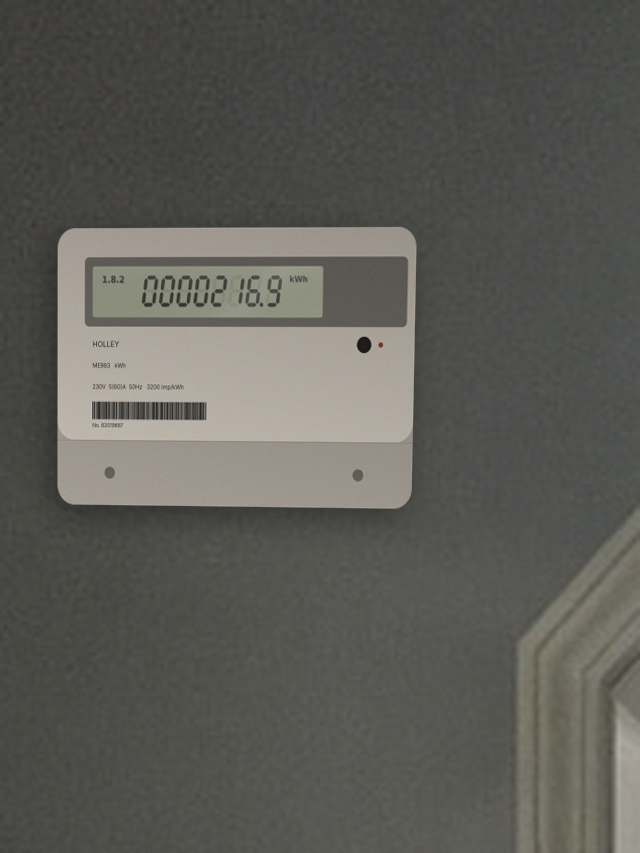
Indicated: {"value": 216.9, "unit": "kWh"}
